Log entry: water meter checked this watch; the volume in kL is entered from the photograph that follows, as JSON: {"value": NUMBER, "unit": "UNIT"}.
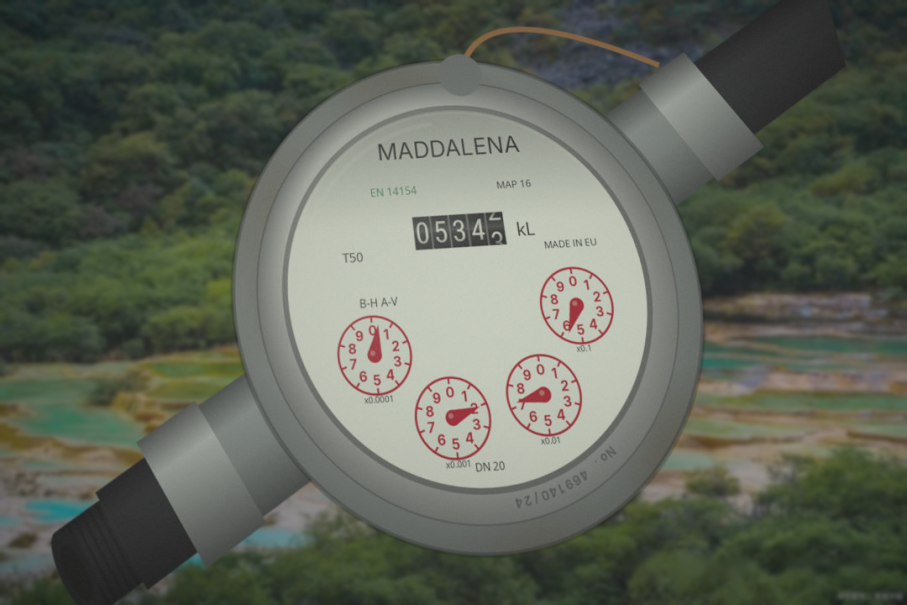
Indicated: {"value": 5342.5720, "unit": "kL"}
